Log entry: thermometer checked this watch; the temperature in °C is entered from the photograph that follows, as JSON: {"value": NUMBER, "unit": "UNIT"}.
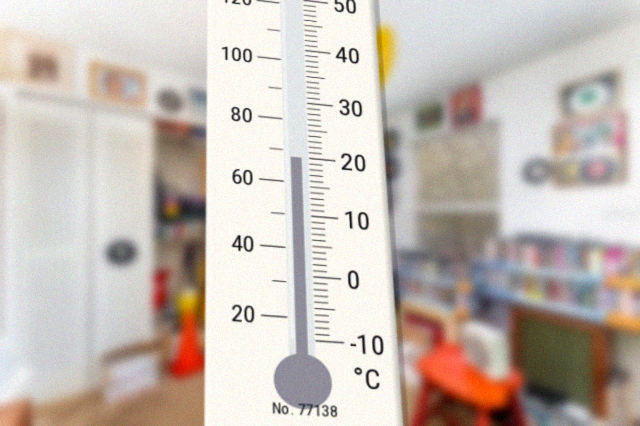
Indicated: {"value": 20, "unit": "°C"}
